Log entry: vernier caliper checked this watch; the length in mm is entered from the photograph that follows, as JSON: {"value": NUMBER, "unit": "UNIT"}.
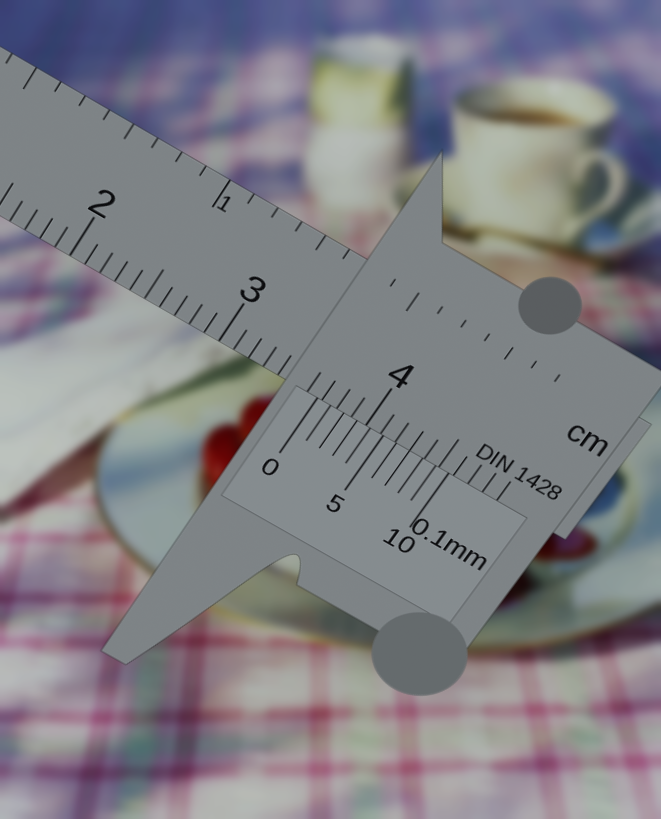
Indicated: {"value": 36.7, "unit": "mm"}
